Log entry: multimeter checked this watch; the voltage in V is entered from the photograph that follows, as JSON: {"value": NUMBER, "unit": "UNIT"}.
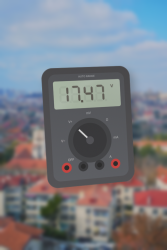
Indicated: {"value": 17.47, "unit": "V"}
